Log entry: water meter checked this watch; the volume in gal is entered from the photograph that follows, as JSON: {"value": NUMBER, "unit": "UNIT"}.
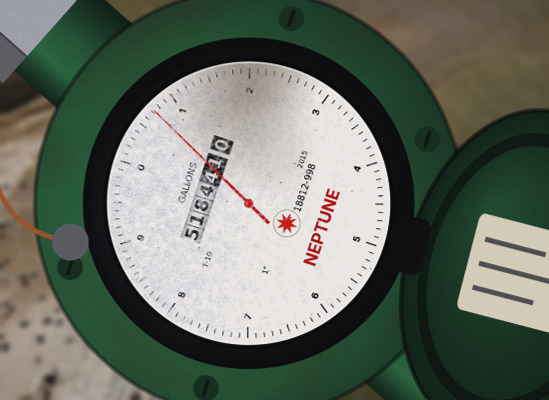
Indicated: {"value": 5184410.7, "unit": "gal"}
